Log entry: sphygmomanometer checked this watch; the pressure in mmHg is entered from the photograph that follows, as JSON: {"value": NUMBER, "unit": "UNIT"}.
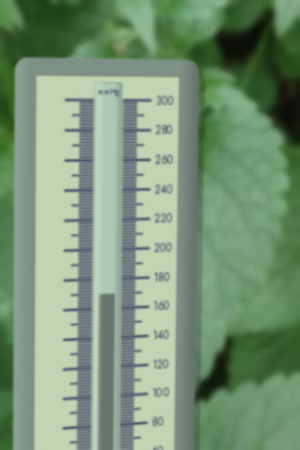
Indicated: {"value": 170, "unit": "mmHg"}
